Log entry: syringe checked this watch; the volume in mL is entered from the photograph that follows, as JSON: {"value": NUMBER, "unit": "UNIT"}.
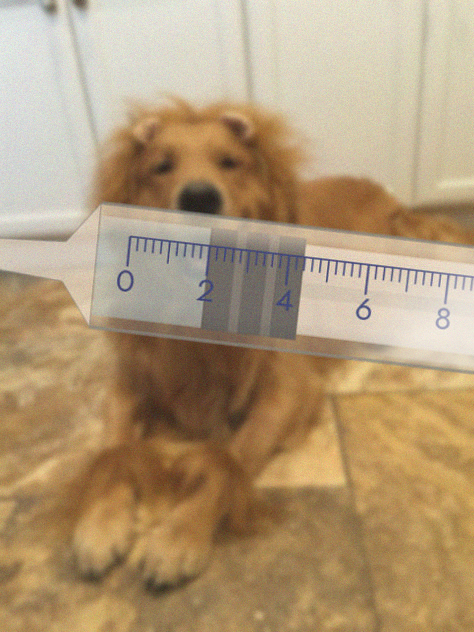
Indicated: {"value": 2, "unit": "mL"}
